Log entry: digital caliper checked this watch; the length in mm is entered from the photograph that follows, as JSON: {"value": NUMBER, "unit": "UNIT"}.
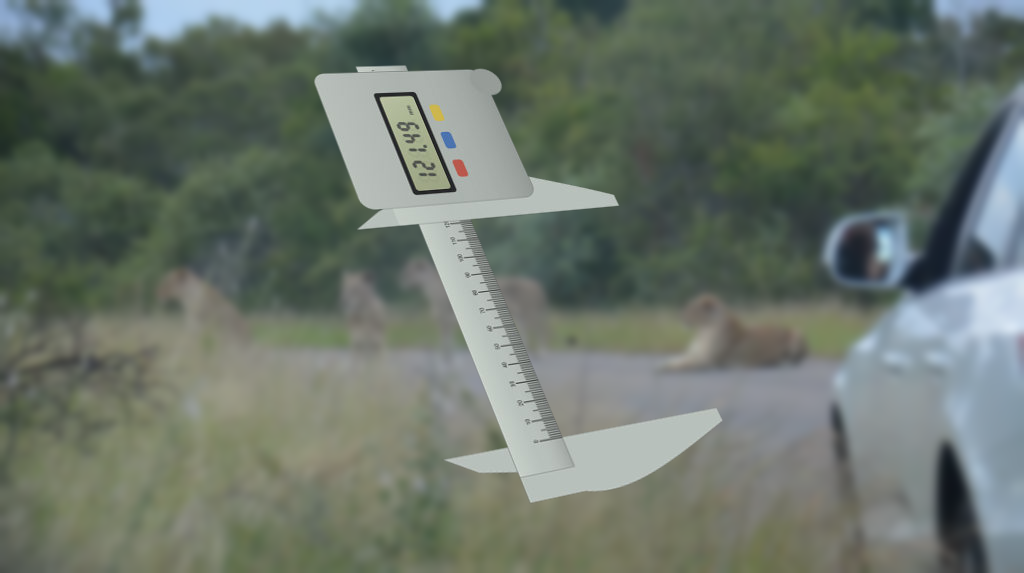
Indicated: {"value": 121.49, "unit": "mm"}
